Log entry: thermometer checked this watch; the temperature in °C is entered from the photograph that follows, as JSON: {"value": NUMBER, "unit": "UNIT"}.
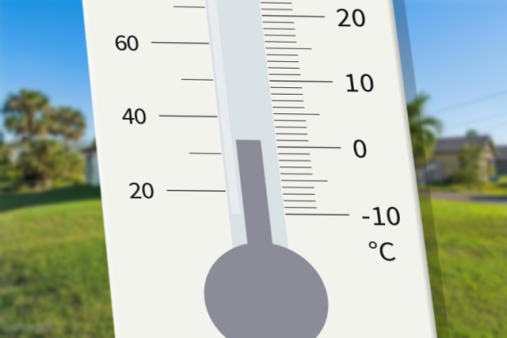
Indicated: {"value": 1, "unit": "°C"}
